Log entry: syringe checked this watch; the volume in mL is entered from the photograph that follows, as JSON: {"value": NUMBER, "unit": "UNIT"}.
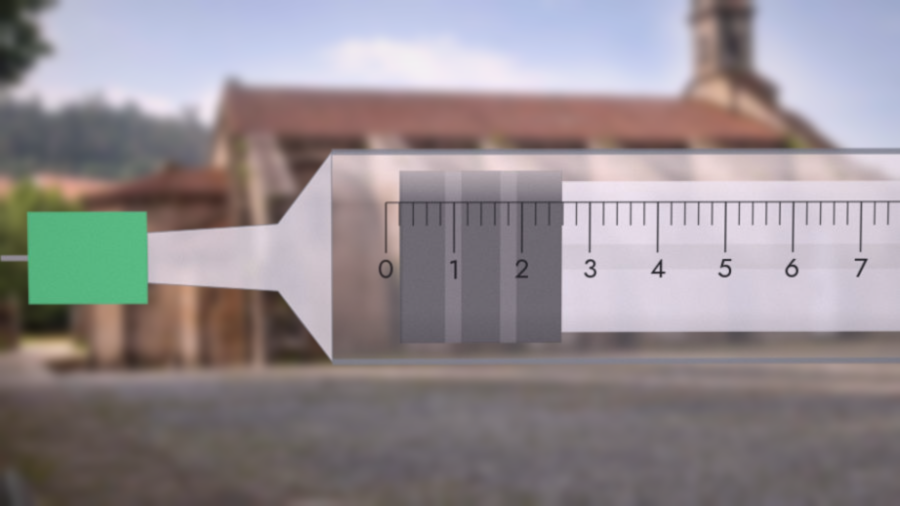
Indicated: {"value": 0.2, "unit": "mL"}
